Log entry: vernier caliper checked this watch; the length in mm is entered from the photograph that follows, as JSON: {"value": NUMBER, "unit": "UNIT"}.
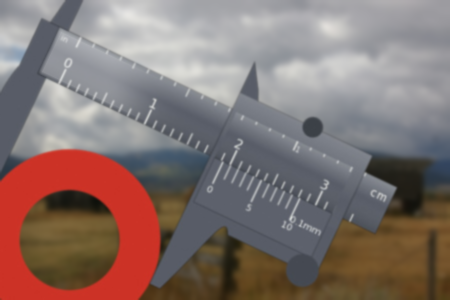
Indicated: {"value": 19.2, "unit": "mm"}
